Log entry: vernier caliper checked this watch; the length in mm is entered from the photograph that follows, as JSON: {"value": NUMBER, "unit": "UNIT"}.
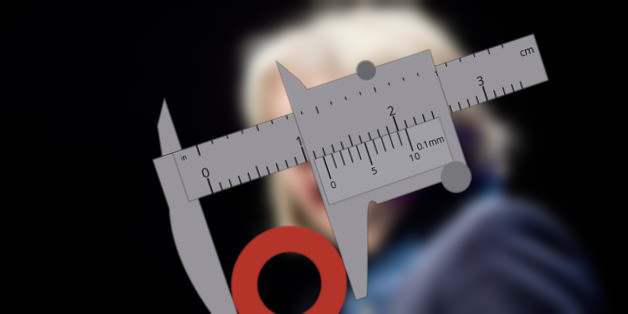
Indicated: {"value": 11.8, "unit": "mm"}
